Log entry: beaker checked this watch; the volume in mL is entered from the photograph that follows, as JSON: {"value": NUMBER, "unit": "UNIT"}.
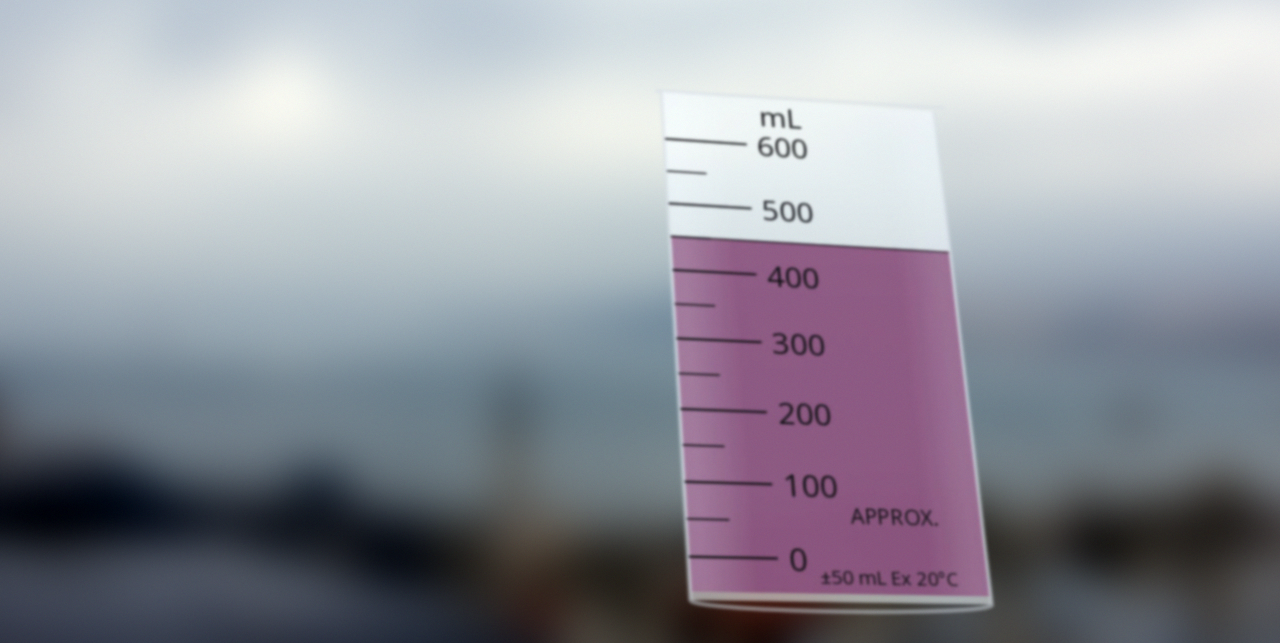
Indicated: {"value": 450, "unit": "mL"}
